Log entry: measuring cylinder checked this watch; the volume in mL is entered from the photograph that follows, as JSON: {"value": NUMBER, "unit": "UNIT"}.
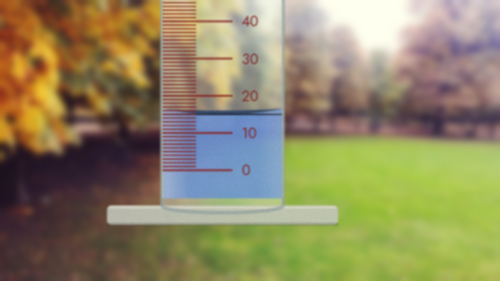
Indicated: {"value": 15, "unit": "mL"}
